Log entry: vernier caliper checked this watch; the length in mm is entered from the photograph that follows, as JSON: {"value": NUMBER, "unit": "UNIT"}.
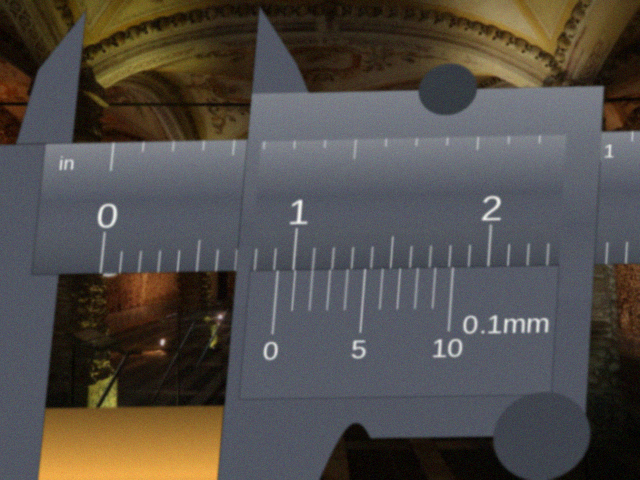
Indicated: {"value": 9.2, "unit": "mm"}
